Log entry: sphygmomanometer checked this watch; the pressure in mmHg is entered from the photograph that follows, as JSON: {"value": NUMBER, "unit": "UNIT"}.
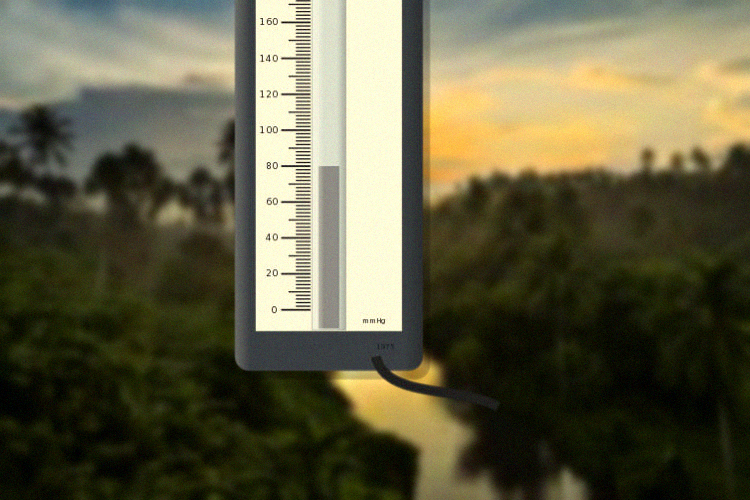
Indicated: {"value": 80, "unit": "mmHg"}
